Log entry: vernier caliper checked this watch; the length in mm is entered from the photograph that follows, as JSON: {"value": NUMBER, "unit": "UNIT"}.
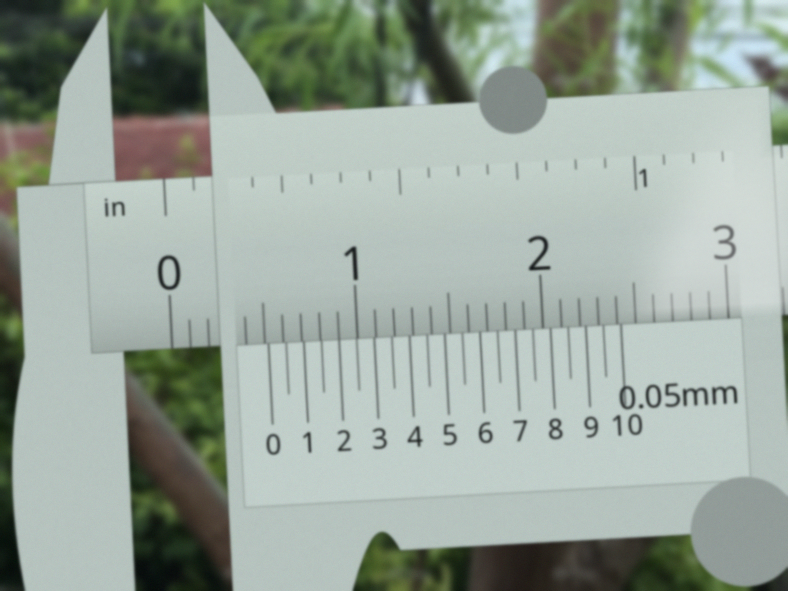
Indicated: {"value": 5.2, "unit": "mm"}
